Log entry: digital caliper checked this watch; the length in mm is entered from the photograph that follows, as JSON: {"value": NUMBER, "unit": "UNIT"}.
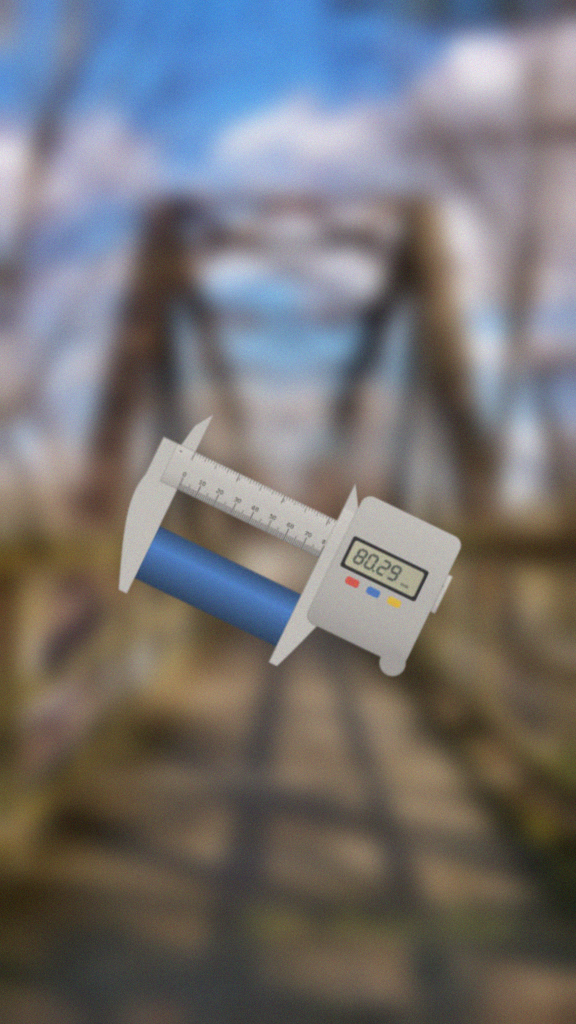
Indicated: {"value": 80.29, "unit": "mm"}
